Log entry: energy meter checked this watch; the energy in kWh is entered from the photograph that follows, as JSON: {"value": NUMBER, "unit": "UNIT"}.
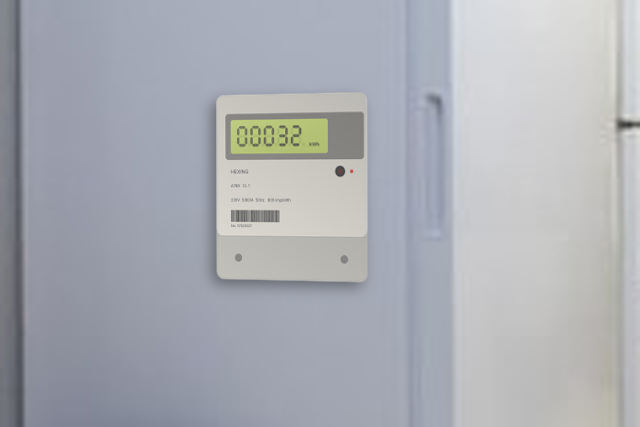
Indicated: {"value": 32, "unit": "kWh"}
